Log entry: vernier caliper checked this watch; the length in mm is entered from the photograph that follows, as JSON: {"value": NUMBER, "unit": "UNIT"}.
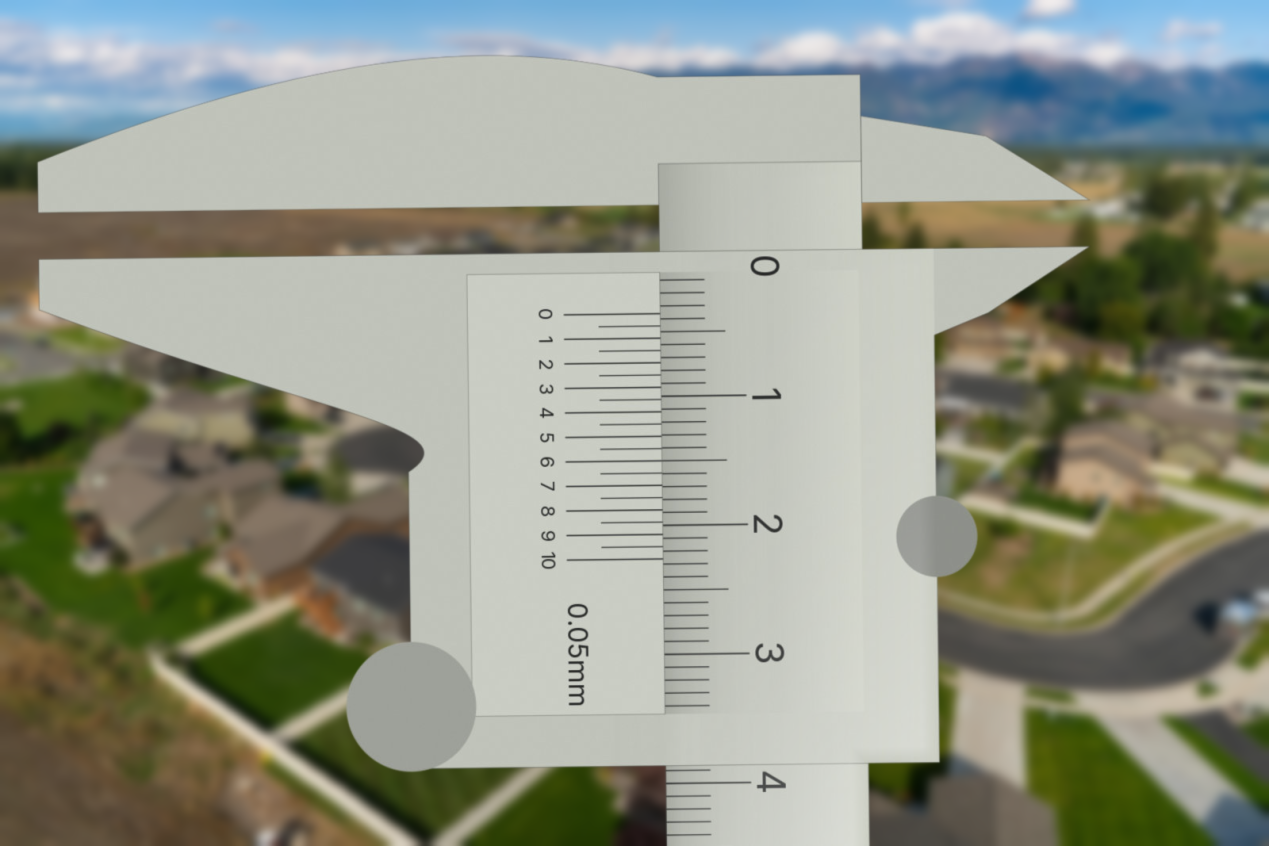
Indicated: {"value": 3.6, "unit": "mm"}
